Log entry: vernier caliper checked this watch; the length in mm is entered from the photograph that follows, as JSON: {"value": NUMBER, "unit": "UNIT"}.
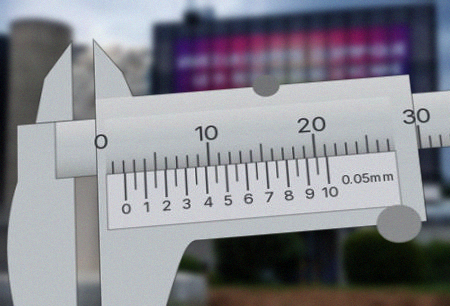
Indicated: {"value": 2.1, "unit": "mm"}
